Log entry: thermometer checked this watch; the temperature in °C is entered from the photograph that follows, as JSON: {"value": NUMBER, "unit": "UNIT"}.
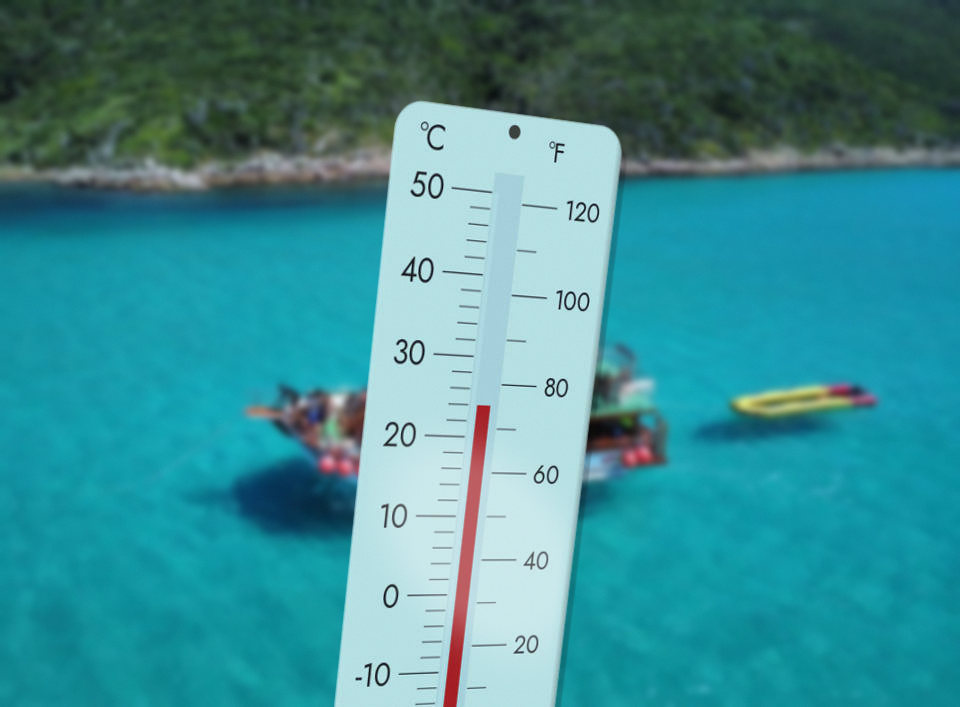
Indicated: {"value": 24, "unit": "°C"}
